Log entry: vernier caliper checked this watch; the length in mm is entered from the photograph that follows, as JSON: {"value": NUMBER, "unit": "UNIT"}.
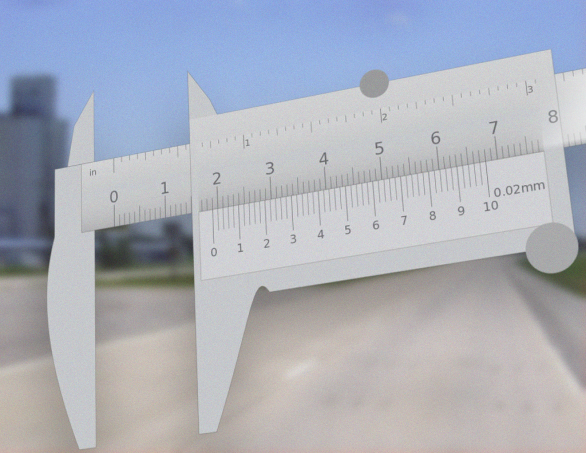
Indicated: {"value": 19.0, "unit": "mm"}
